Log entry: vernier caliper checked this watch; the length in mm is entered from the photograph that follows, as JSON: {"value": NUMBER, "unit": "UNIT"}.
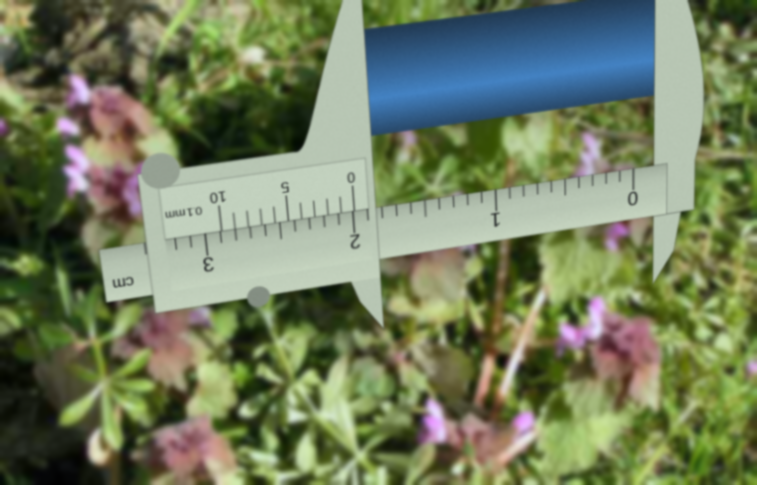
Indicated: {"value": 19.9, "unit": "mm"}
